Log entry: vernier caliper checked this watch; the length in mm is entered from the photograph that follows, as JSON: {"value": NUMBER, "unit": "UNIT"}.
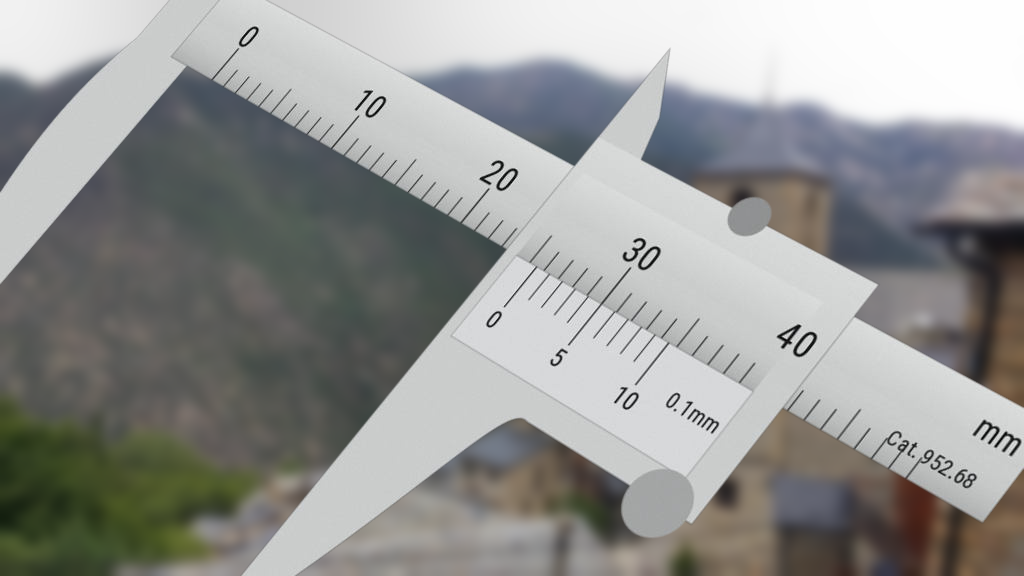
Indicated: {"value": 25.5, "unit": "mm"}
